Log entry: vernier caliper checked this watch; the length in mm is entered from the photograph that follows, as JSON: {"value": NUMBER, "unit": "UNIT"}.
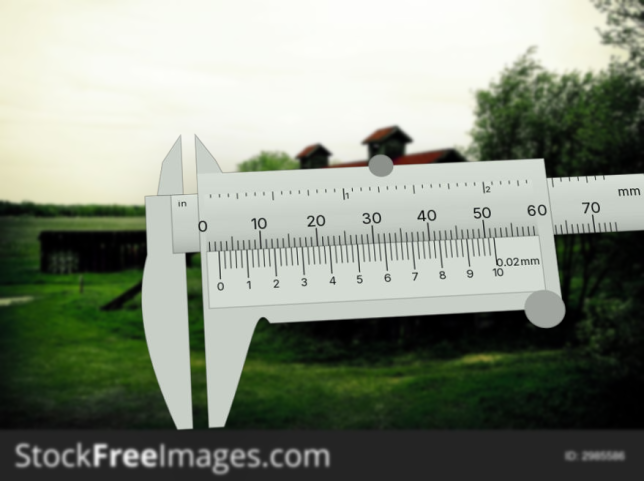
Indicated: {"value": 2.6, "unit": "mm"}
